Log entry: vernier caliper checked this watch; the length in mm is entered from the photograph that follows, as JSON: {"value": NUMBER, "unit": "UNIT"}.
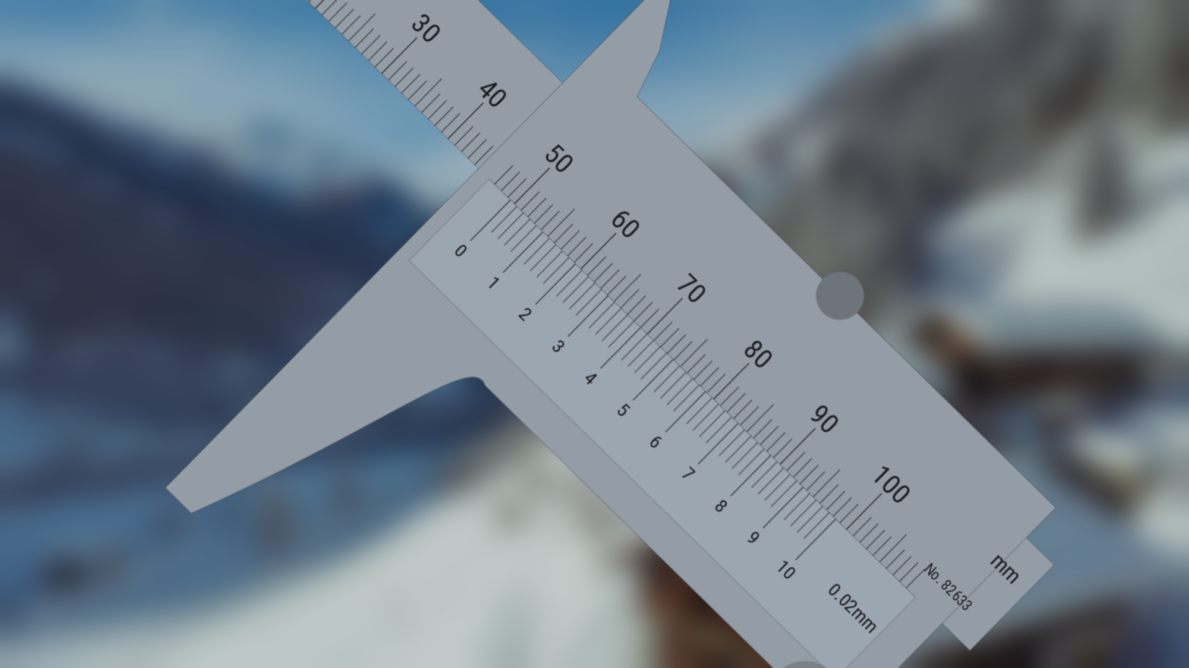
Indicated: {"value": 49.4, "unit": "mm"}
